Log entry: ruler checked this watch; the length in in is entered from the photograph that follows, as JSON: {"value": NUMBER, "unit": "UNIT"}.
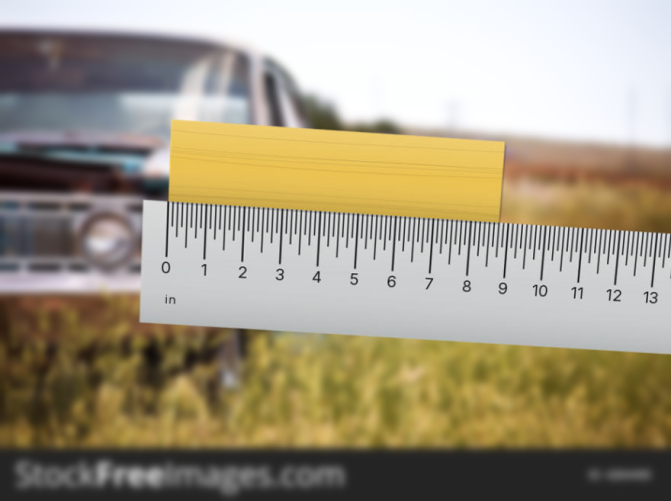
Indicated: {"value": 8.75, "unit": "in"}
